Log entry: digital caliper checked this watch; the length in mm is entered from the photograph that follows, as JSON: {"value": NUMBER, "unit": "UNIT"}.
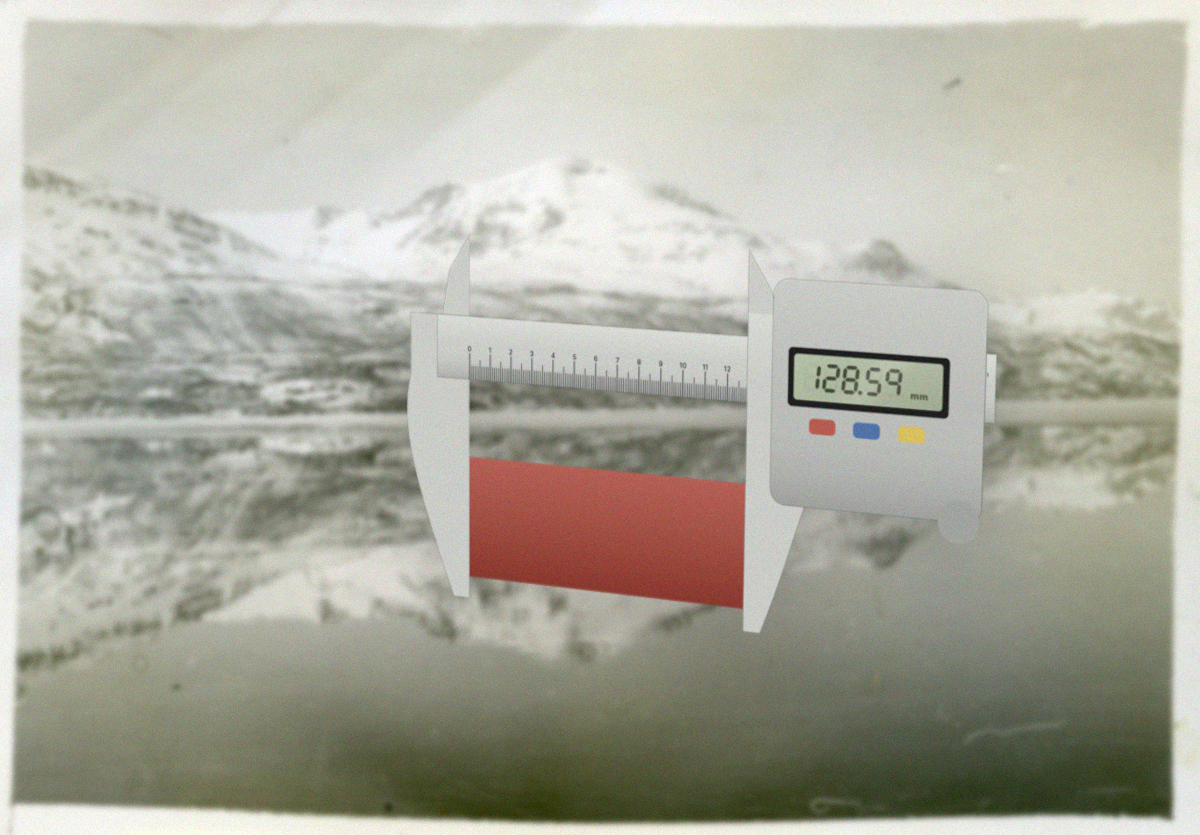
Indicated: {"value": 128.59, "unit": "mm"}
